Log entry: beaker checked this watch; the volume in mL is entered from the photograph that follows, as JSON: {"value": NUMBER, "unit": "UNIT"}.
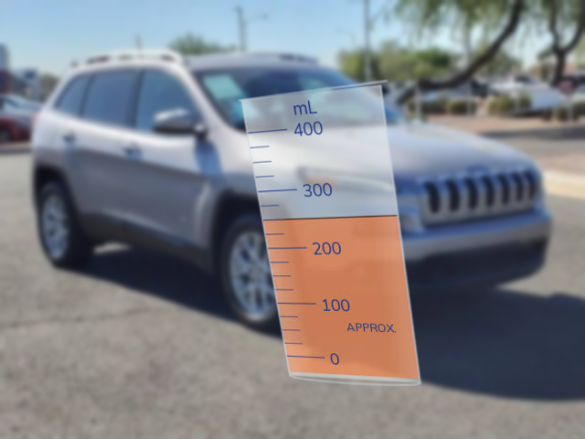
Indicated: {"value": 250, "unit": "mL"}
